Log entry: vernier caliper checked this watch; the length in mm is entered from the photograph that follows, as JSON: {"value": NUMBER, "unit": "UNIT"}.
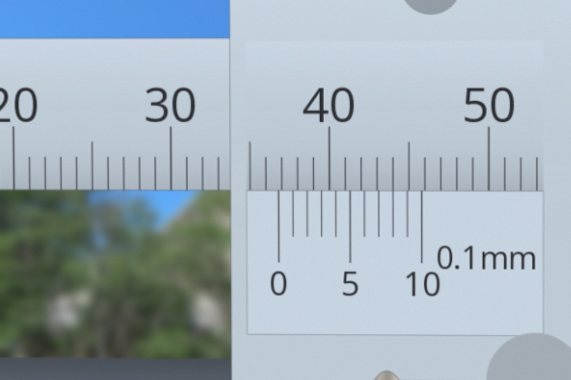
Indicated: {"value": 36.8, "unit": "mm"}
